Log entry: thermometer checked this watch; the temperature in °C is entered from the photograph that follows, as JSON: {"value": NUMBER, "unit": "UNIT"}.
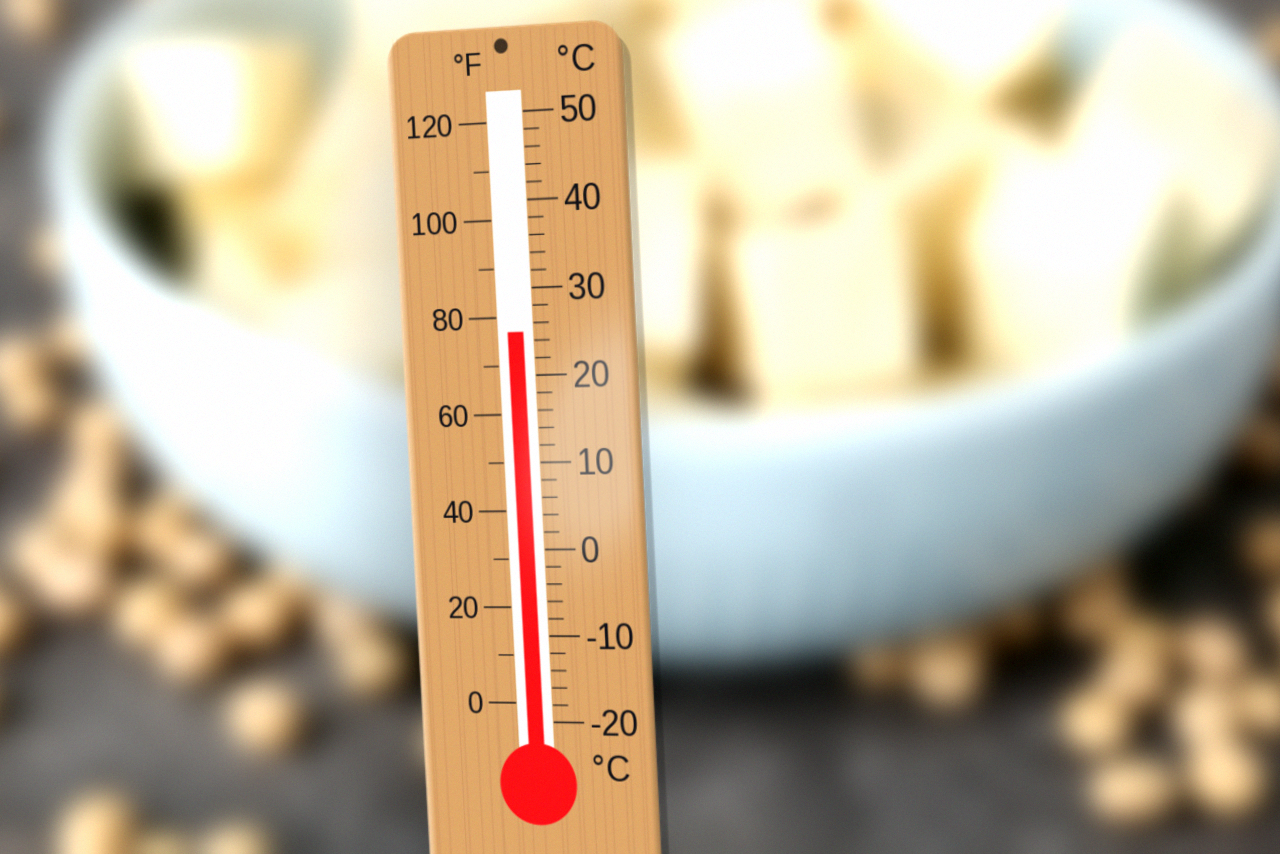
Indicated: {"value": 25, "unit": "°C"}
